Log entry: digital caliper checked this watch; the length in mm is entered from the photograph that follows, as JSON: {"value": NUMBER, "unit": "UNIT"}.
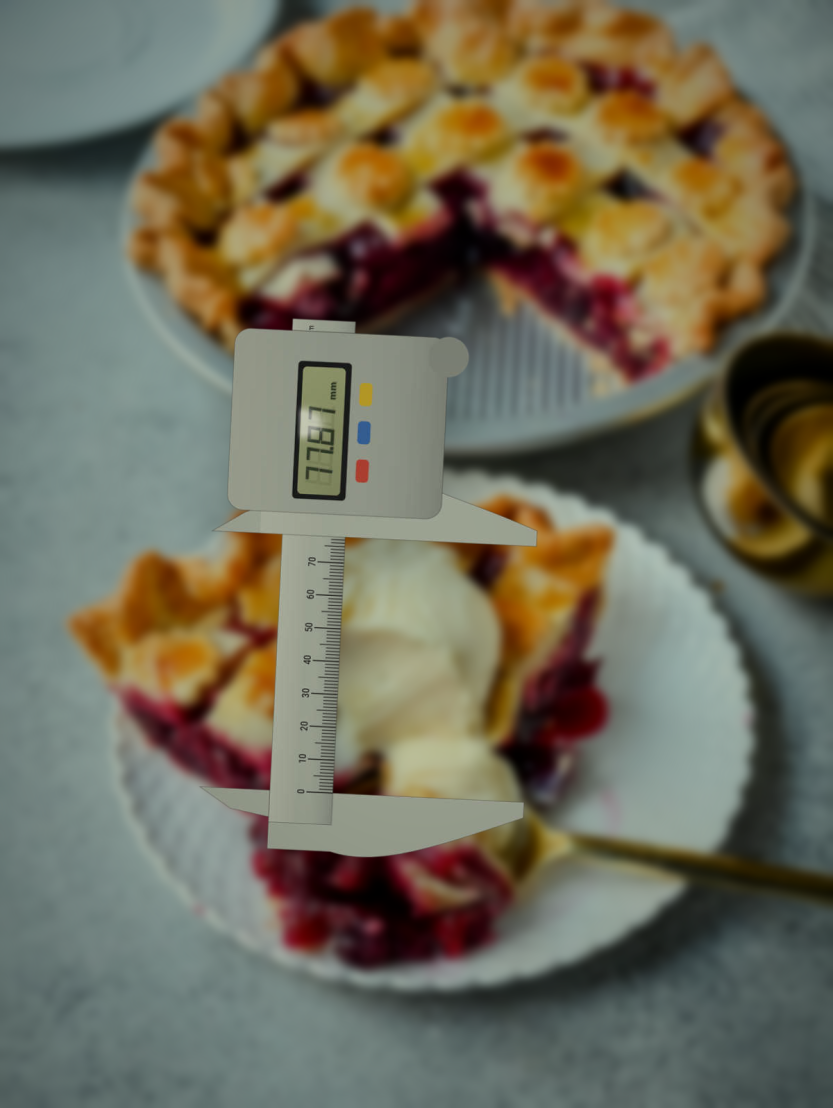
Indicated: {"value": 77.87, "unit": "mm"}
